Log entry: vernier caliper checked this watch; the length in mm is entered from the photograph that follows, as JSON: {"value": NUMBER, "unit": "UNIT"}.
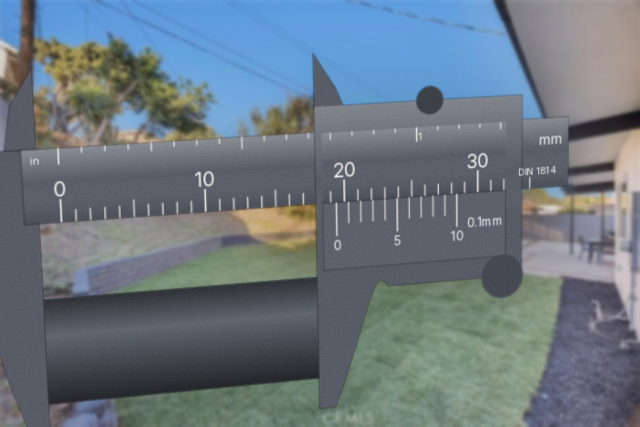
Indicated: {"value": 19.4, "unit": "mm"}
